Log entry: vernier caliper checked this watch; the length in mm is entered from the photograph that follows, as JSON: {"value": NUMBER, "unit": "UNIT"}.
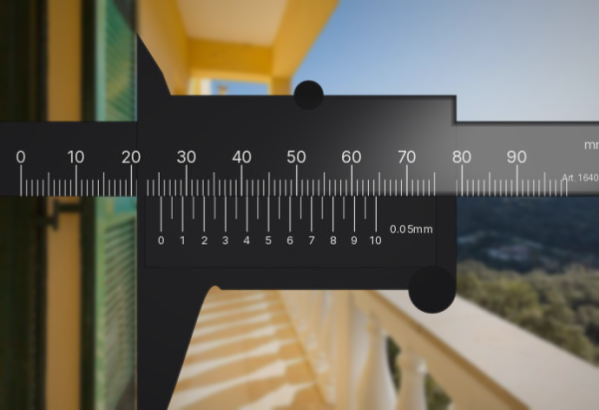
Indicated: {"value": 25.4, "unit": "mm"}
